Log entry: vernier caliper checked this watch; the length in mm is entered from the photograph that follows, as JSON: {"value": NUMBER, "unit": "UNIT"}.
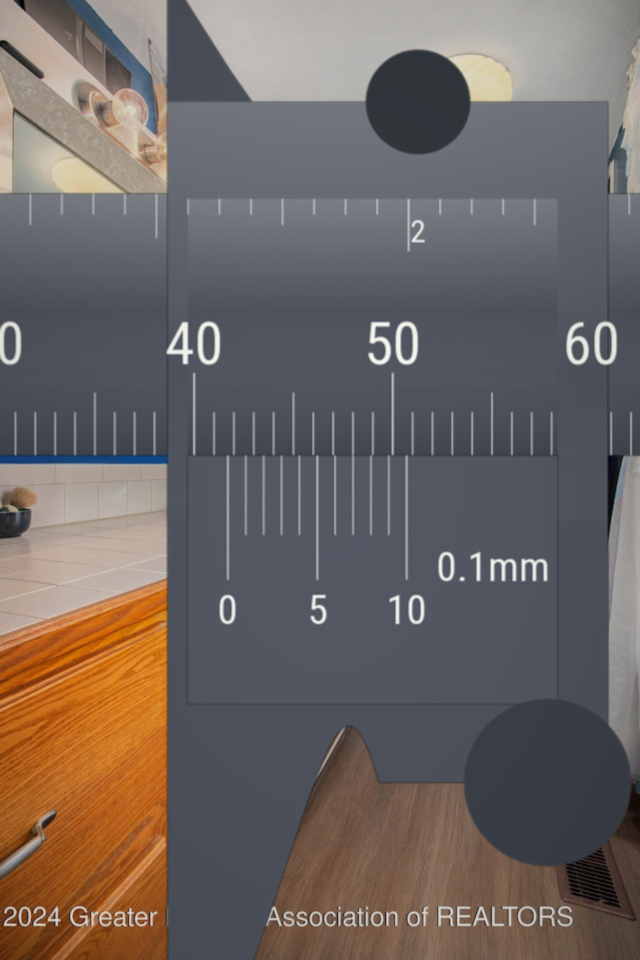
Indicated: {"value": 41.7, "unit": "mm"}
